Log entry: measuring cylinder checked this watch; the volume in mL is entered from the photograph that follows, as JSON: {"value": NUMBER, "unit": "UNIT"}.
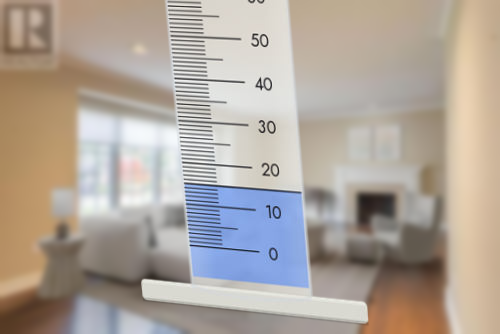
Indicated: {"value": 15, "unit": "mL"}
